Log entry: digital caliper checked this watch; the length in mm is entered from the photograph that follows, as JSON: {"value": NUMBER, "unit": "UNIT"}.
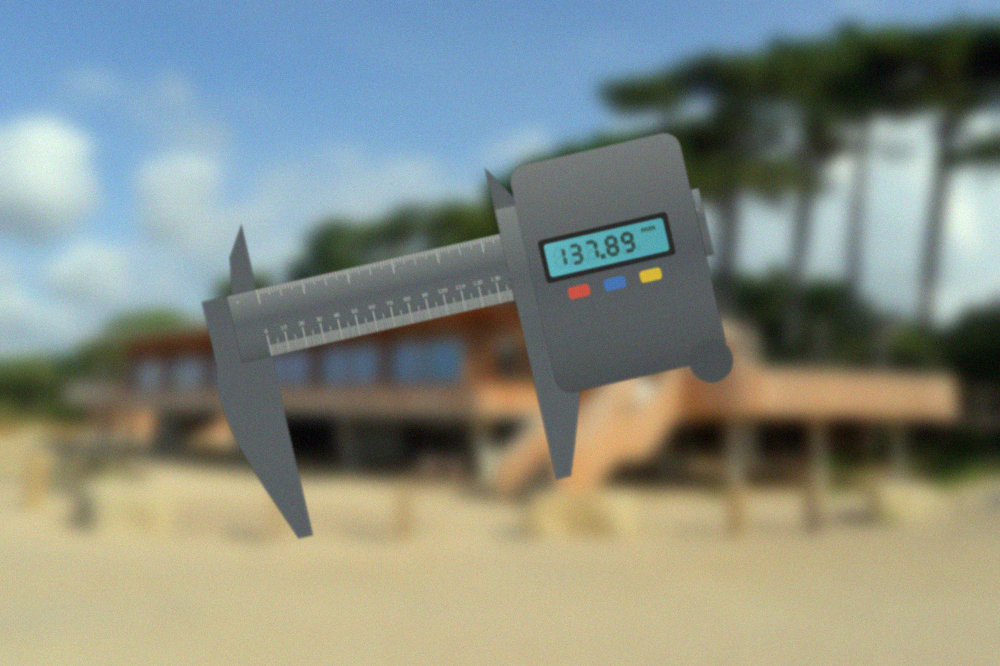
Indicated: {"value": 137.89, "unit": "mm"}
